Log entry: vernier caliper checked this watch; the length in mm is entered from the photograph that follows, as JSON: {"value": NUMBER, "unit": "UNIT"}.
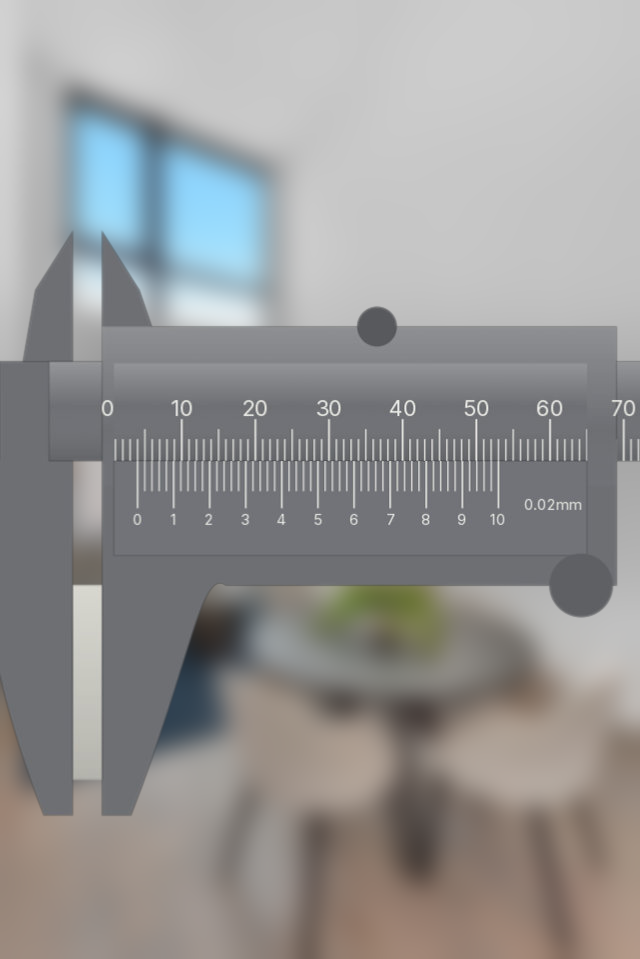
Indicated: {"value": 4.0, "unit": "mm"}
